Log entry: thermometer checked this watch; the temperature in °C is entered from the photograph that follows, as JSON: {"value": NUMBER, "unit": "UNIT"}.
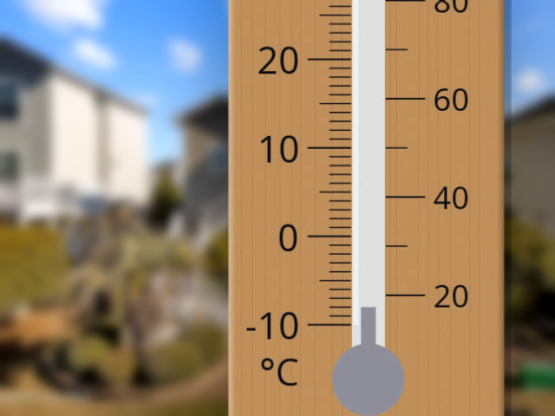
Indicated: {"value": -8, "unit": "°C"}
